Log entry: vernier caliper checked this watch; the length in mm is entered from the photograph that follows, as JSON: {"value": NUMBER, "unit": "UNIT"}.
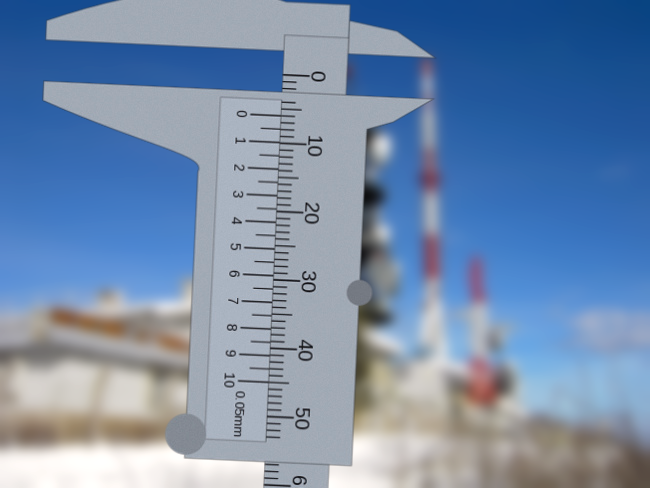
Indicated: {"value": 6.0, "unit": "mm"}
